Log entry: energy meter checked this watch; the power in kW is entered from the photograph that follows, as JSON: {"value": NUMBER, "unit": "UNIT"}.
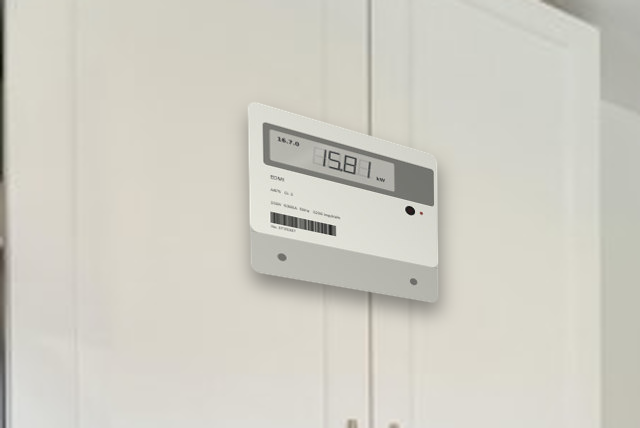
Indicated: {"value": 15.81, "unit": "kW"}
